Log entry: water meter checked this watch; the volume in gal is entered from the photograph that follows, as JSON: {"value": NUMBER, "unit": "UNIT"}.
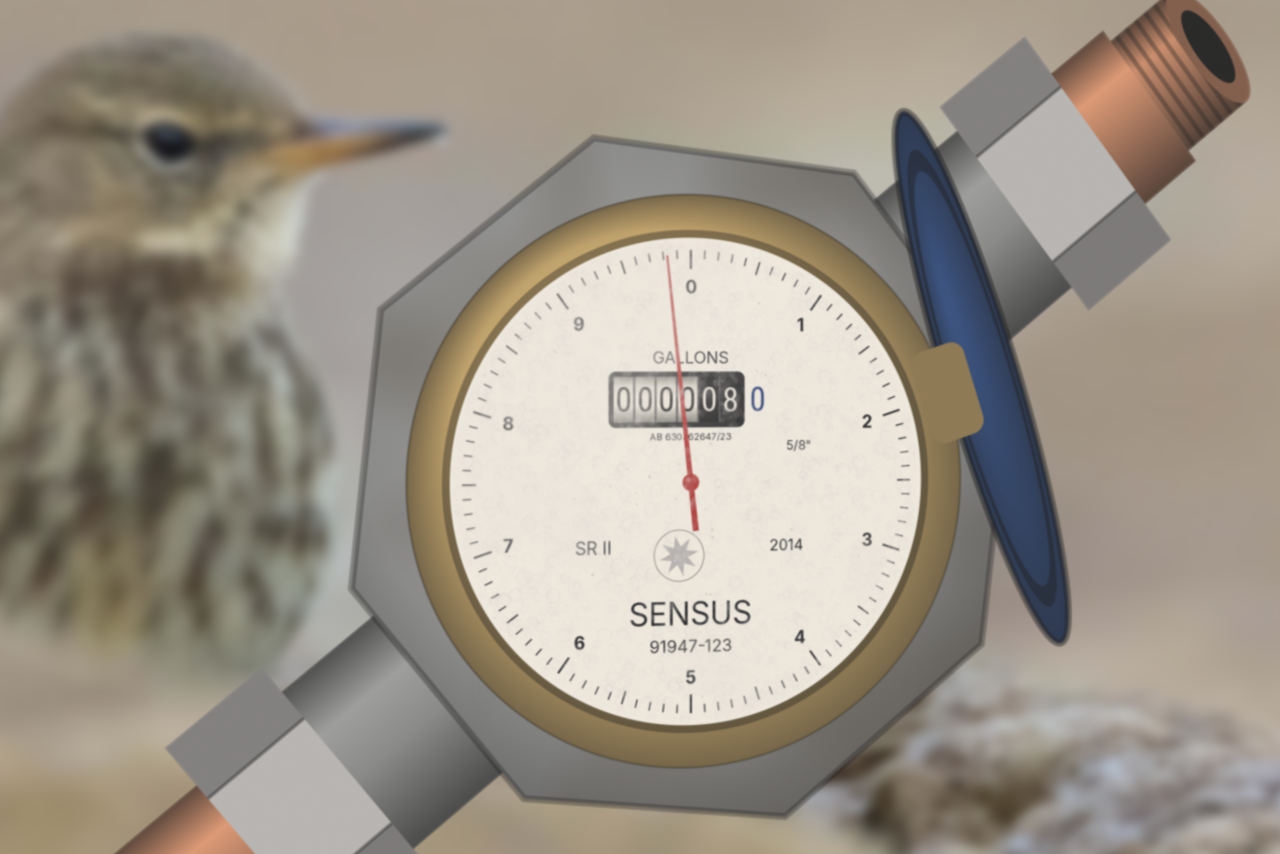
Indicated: {"value": 79.8, "unit": "gal"}
